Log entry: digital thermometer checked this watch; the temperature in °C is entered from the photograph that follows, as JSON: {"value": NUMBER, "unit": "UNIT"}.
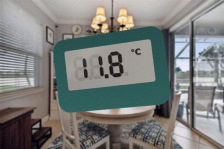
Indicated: {"value": 11.8, "unit": "°C"}
